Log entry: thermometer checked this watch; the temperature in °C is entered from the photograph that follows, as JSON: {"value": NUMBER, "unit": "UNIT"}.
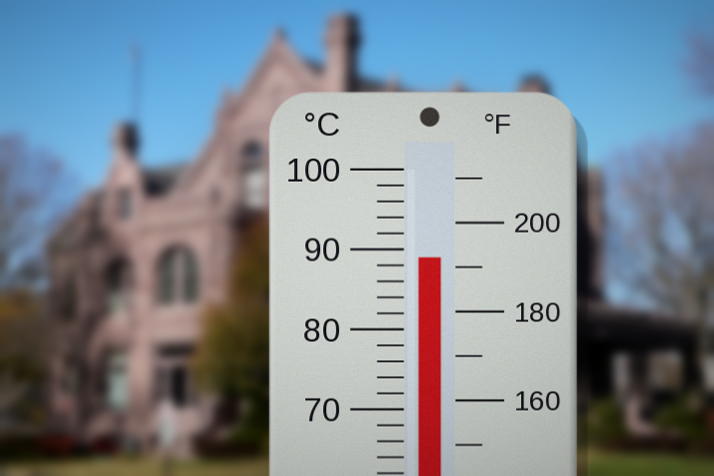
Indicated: {"value": 89, "unit": "°C"}
